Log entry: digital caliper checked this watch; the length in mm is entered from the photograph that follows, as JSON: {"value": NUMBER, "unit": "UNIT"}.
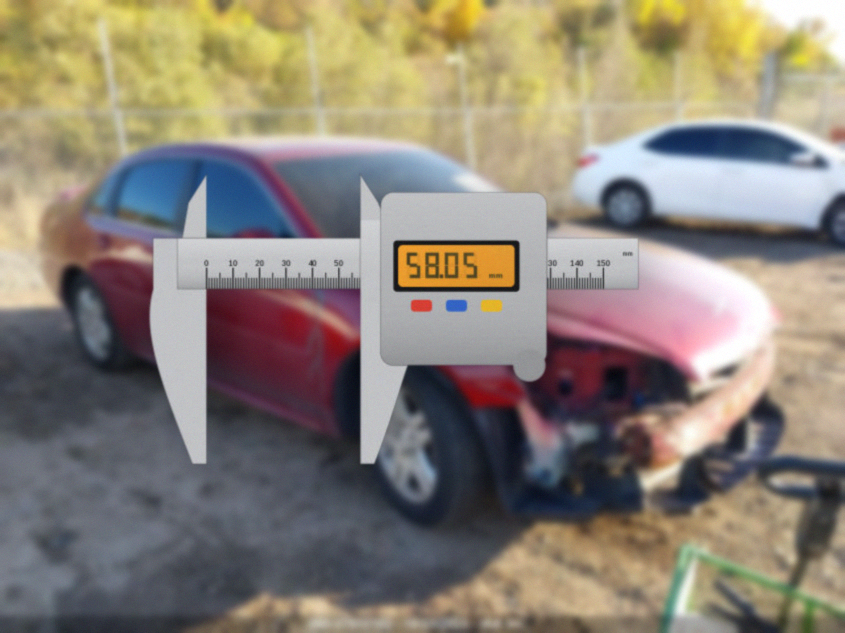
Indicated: {"value": 58.05, "unit": "mm"}
